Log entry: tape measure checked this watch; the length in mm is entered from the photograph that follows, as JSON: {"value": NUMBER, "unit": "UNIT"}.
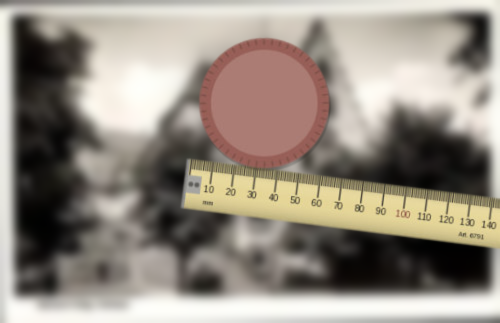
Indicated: {"value": 60, "unit": "mm"}
